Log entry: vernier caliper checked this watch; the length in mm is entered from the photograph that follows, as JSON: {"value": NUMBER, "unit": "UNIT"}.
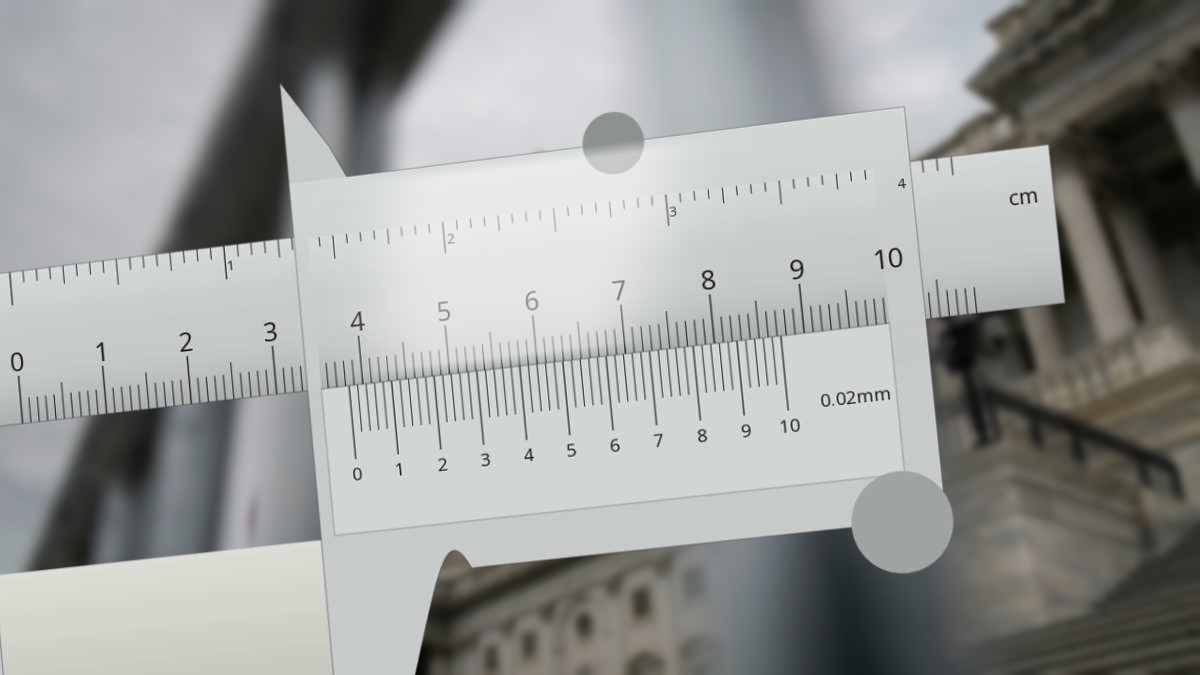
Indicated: {"value": 38.4, "unit": "mm"}
